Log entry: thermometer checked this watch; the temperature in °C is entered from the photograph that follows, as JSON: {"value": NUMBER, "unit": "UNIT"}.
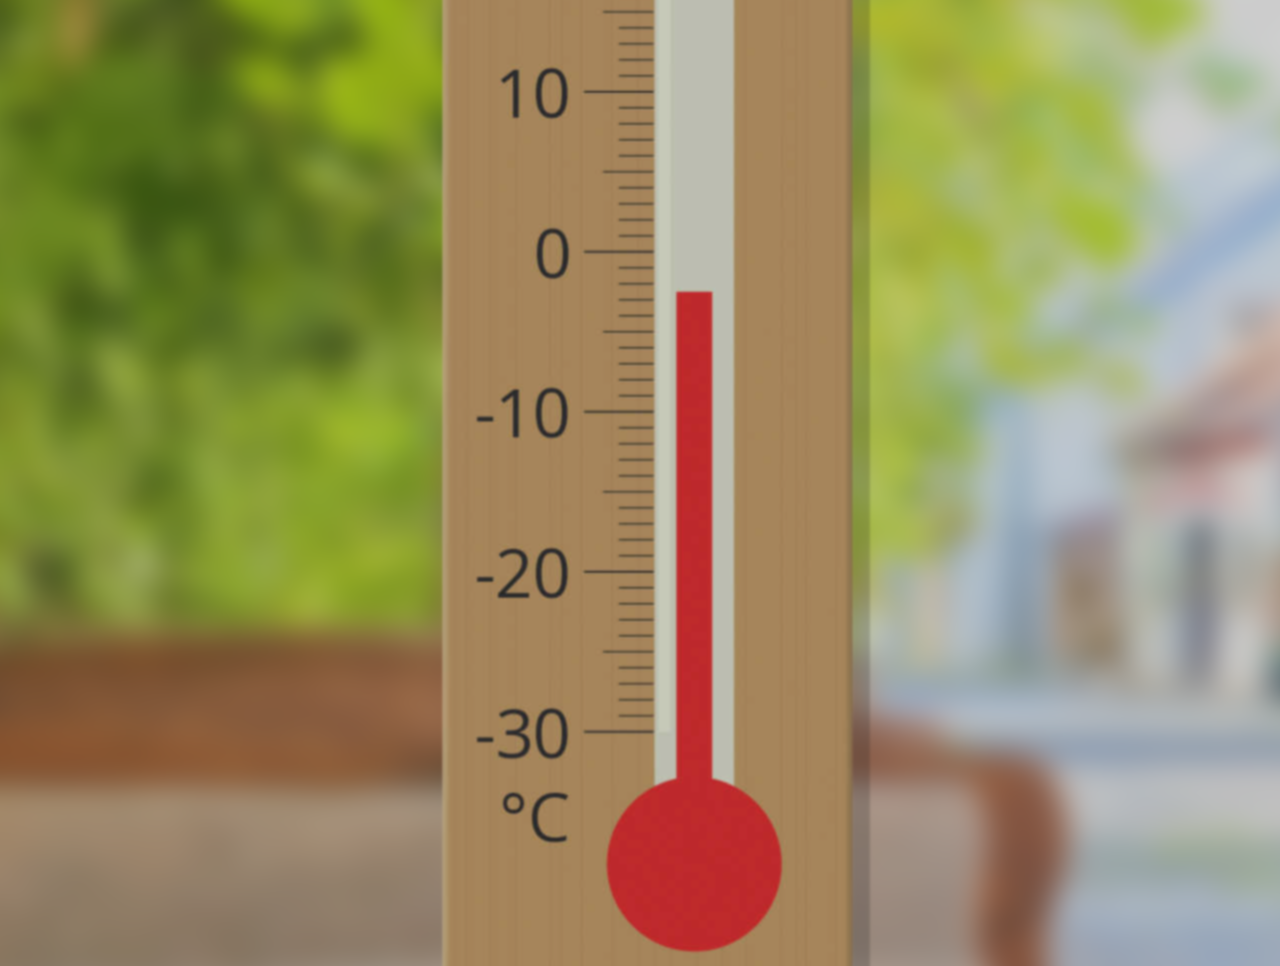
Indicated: {"value": -2.5, "unit": "°C"}
